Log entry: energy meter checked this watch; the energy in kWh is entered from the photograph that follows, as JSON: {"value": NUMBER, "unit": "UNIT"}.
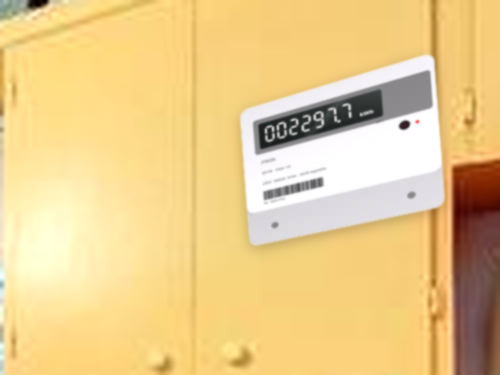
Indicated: {"value": 2297.7, "unit": "kWh"}
